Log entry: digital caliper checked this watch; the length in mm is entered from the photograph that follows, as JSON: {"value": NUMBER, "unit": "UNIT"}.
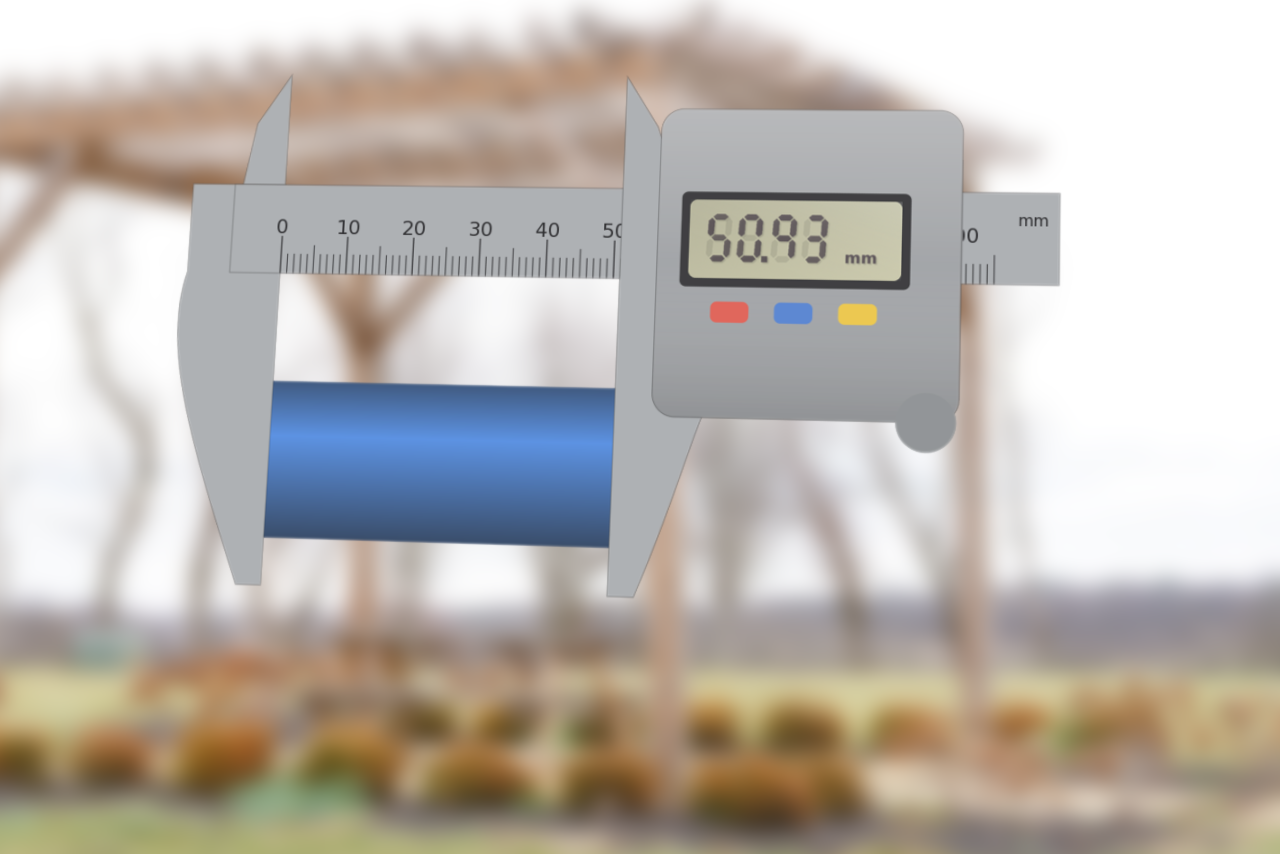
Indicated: {"value": 50.93, "unit": "mm"}
